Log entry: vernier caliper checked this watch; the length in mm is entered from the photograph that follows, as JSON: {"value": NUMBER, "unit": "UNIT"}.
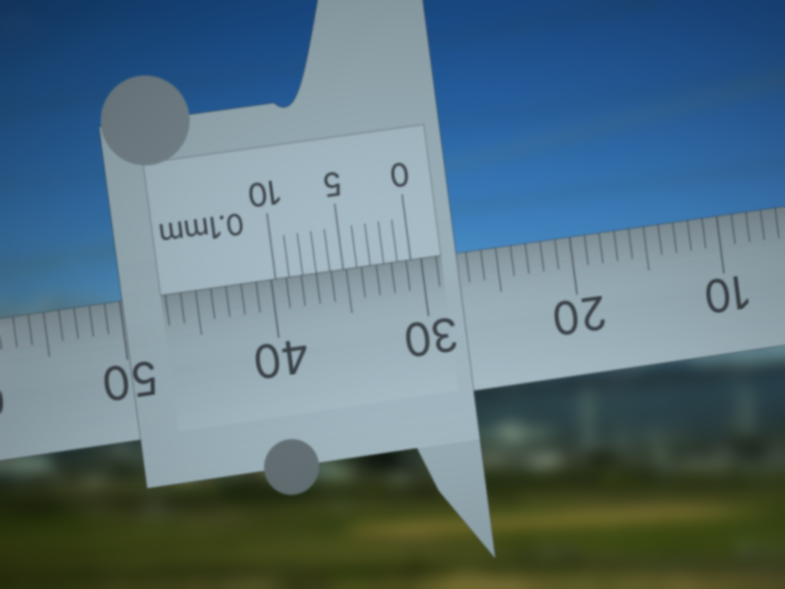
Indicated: {"value": 30.7, "unit": "mm"}
